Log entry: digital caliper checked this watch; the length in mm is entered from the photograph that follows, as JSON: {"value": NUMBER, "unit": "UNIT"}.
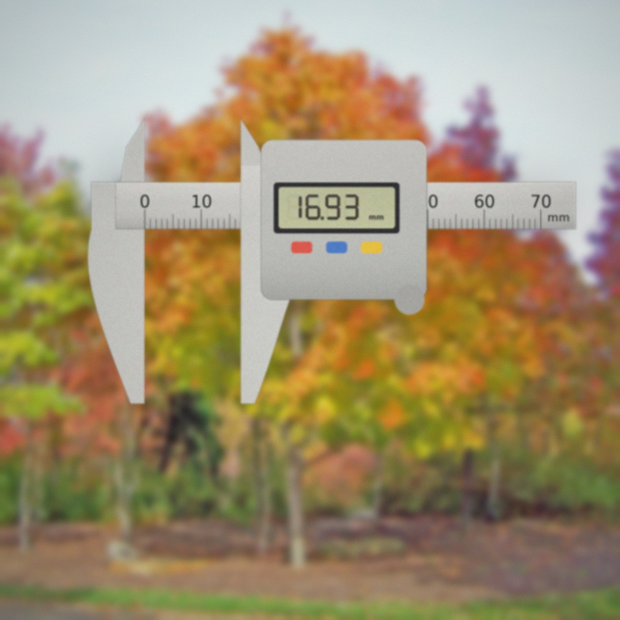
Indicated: {"value": 16.93, "unit": "mm"}
